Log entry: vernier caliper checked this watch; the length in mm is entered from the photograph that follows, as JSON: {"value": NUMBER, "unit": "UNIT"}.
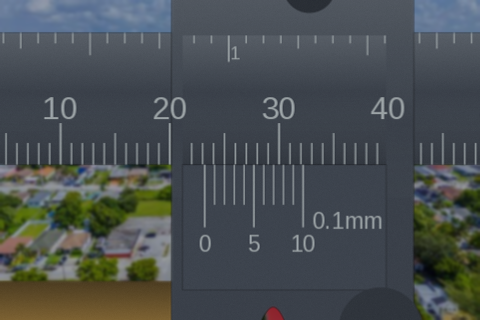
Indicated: {"value": 23.2, "unit": "mm"}
